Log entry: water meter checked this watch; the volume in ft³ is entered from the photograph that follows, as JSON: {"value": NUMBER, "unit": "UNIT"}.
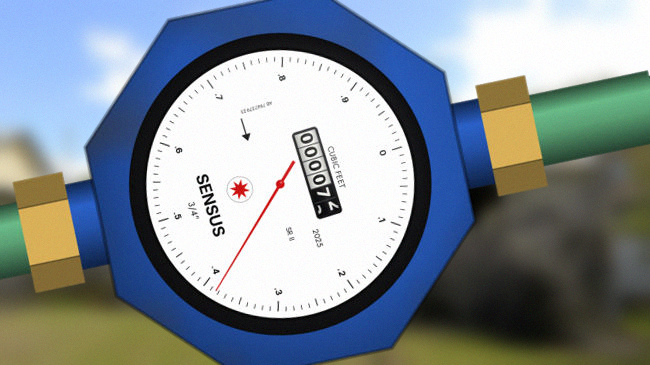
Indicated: {"value": 72.38, "unit": "ft³"}
